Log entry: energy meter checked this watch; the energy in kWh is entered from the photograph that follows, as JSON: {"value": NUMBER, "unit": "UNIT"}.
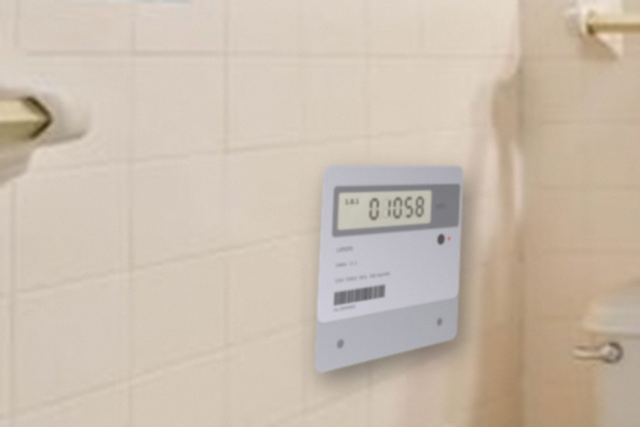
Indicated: {"value": 1058, "unit": "kWh"}
